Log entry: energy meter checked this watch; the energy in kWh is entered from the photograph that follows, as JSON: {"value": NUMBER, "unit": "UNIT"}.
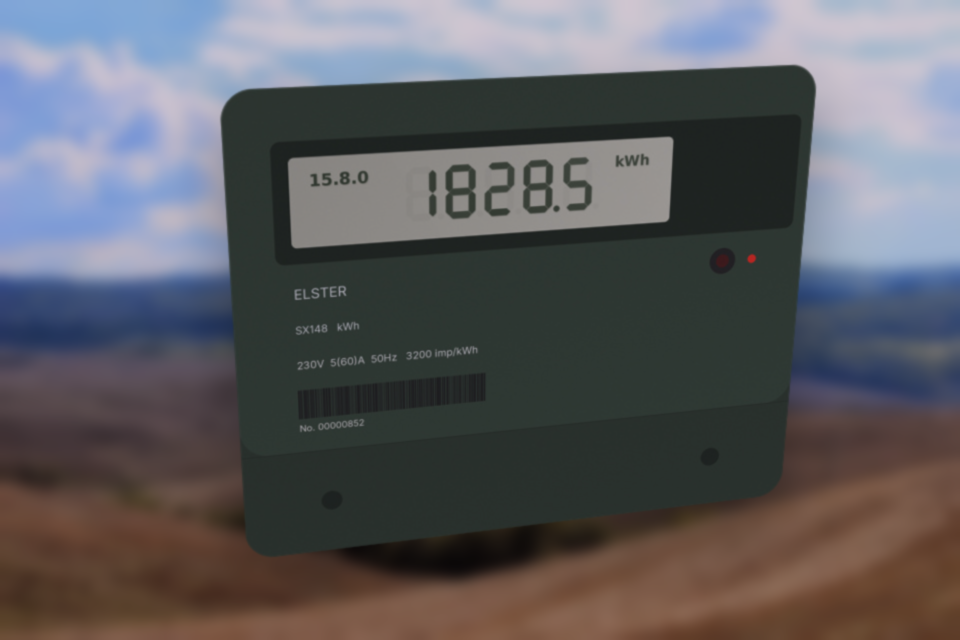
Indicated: {"value": 1828.5, "unit": "kWh"}
